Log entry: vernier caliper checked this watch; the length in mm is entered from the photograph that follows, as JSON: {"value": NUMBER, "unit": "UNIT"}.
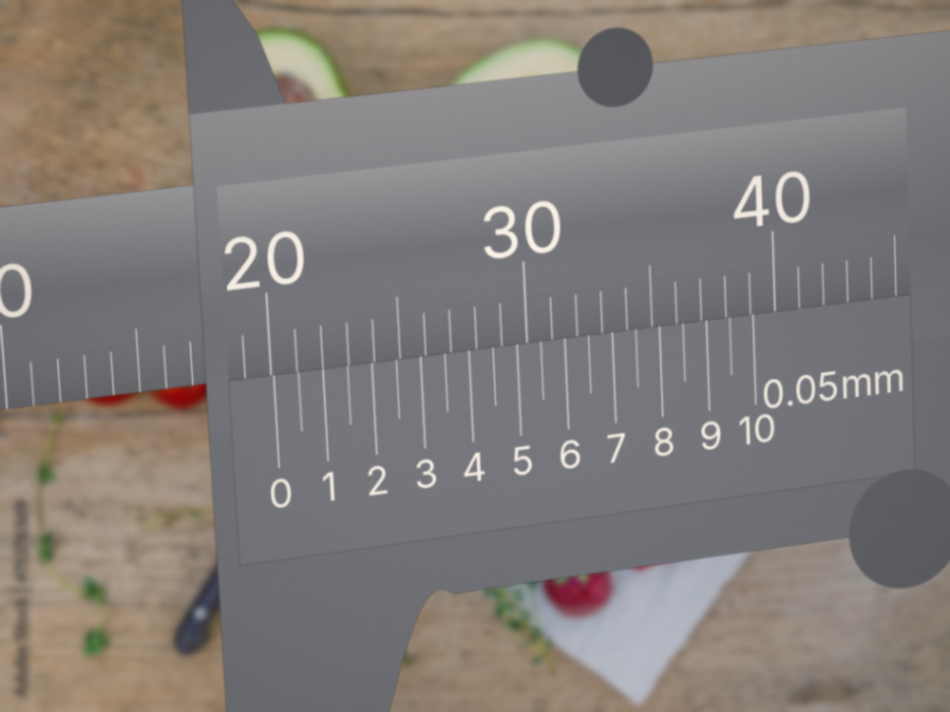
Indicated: {"value": 20.1, "unit": "mm"}
